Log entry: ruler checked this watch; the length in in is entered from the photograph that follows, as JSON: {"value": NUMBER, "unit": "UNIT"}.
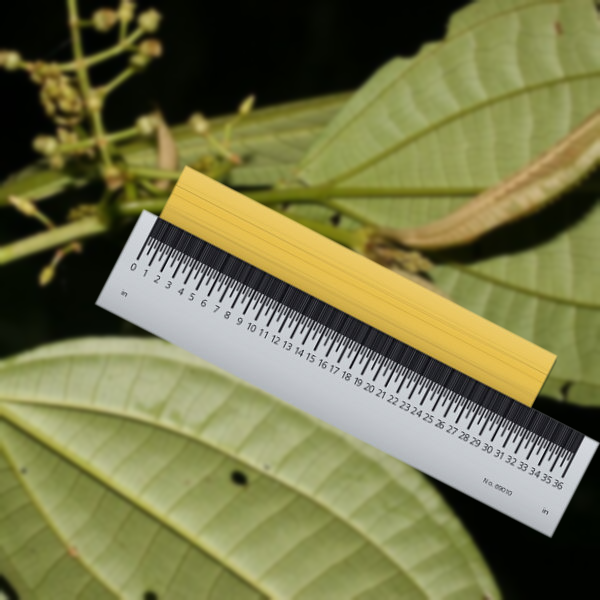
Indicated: {"value": 31.5, "unit": "in"}
